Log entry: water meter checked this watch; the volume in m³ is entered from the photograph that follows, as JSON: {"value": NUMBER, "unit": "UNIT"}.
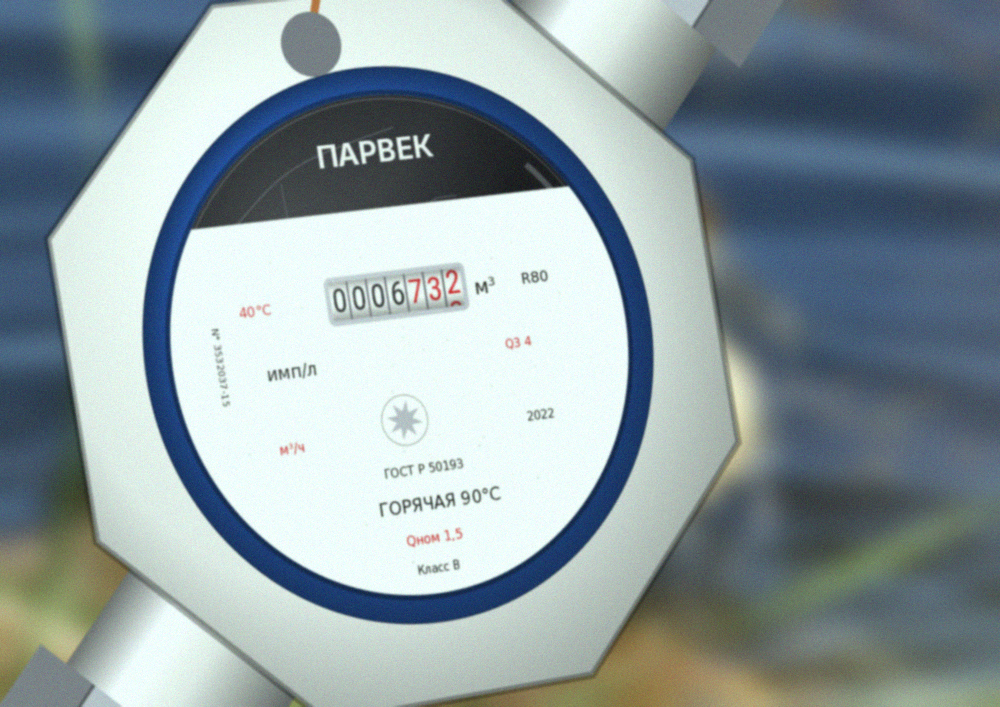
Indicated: {"value": 6.732, "unit": "m³"}
